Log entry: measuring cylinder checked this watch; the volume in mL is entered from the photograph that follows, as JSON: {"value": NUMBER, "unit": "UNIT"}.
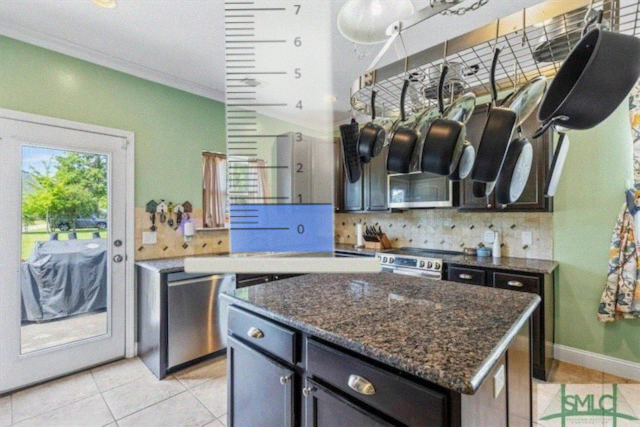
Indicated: {"value": 0.8, "unit": "mL"}
